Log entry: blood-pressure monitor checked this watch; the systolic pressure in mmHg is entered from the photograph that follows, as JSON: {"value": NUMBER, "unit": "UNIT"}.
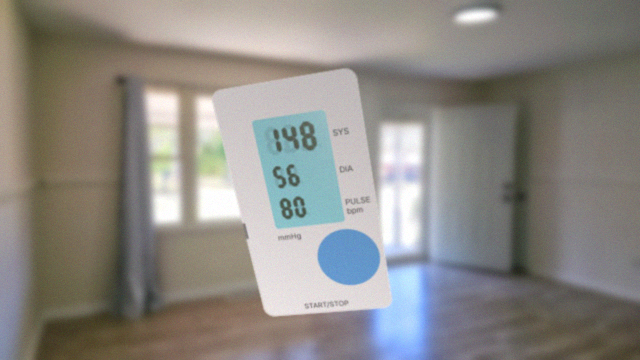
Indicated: {"value": 148, "unit": "mmHg"}
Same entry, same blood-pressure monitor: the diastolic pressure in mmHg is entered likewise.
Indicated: {"value": 56, "unit": "mmHg"}
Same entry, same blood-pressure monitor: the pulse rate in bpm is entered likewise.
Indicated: {"value": 80, "unit": "bpm"}
